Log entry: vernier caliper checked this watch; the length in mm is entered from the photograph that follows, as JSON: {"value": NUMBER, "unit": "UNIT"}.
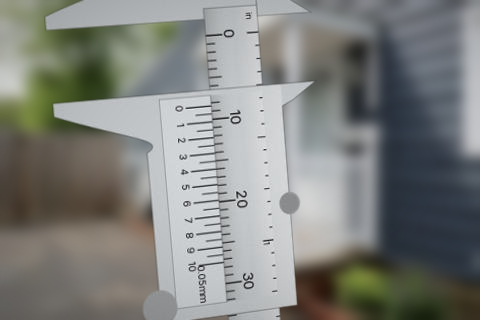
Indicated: {"value": 8.4, "unit": "mm"}
